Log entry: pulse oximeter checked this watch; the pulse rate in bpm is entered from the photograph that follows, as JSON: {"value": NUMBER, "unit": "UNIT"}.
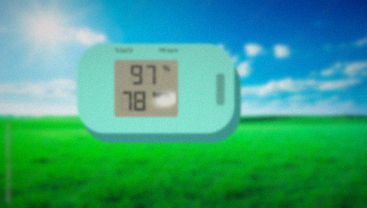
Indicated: {"value": 78, "unit": "bpm"}
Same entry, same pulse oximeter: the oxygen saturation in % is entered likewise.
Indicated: {"value": 97, "unit": "%"}
